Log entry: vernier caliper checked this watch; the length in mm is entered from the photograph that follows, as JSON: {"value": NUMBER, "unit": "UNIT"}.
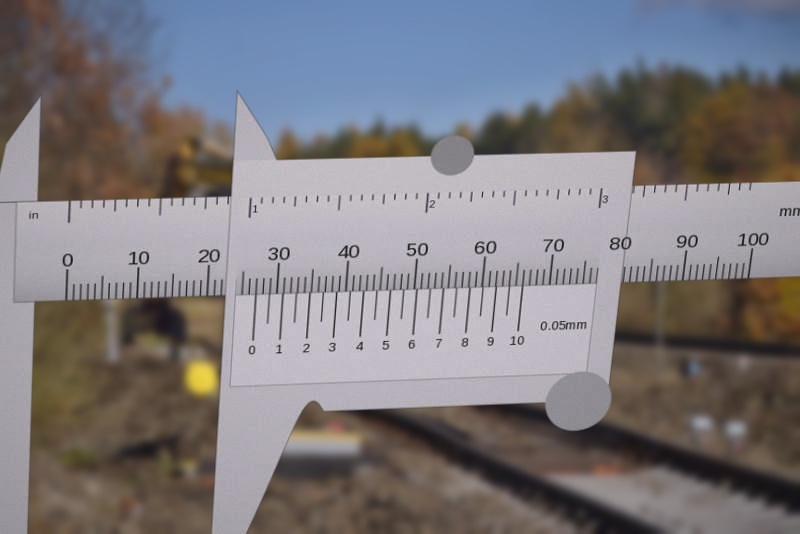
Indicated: {"value": 27.0, "unit": "mm"}
